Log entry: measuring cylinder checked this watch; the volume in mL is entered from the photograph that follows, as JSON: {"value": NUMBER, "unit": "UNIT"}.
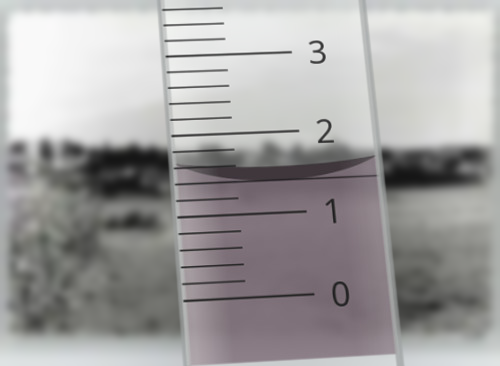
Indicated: {"value": 1.4, "unit": "mL"}
